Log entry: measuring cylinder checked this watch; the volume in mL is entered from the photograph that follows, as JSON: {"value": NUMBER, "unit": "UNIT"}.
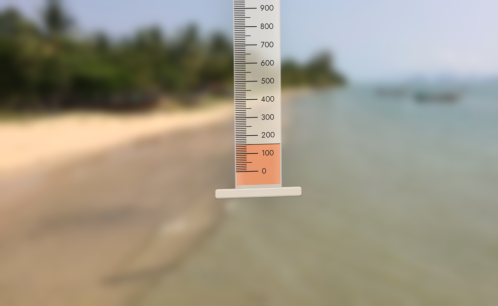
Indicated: {"value": 150, "unit": "mL"}
